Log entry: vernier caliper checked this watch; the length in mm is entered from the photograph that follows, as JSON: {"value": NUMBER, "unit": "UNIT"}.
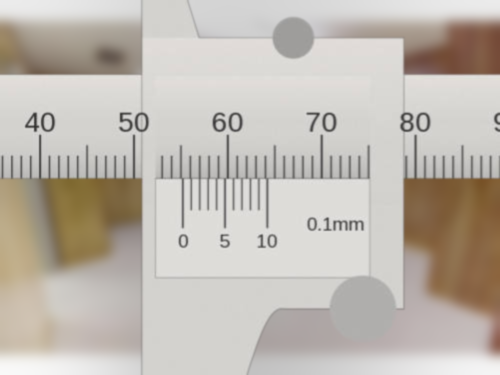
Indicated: {"value": 55.2, "unit": "mm"}
